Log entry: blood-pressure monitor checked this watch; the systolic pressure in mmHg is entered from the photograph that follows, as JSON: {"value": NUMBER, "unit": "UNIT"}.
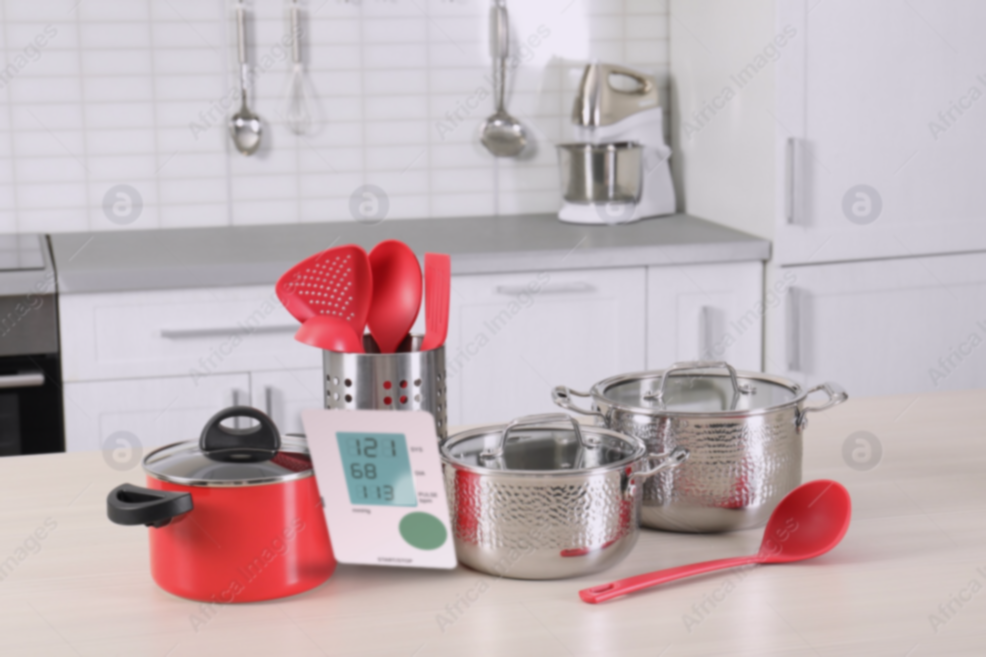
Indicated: {"value": 121, "unit": "mmHg"}
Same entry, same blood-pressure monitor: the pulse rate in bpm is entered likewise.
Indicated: {"value": 113, "unit": "bpm"}
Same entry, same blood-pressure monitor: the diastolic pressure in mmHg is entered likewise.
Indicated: {"value": 68, "unit": "mmHg"}
